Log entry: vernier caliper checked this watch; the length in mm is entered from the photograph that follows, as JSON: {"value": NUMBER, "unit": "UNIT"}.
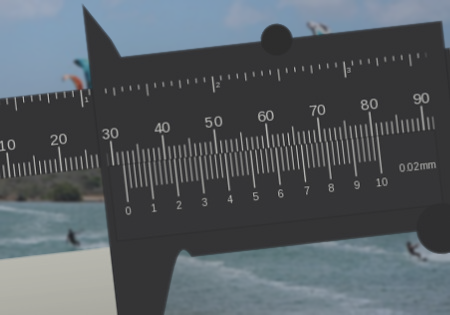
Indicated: {"value": 32.0, "unit": "mm"}
